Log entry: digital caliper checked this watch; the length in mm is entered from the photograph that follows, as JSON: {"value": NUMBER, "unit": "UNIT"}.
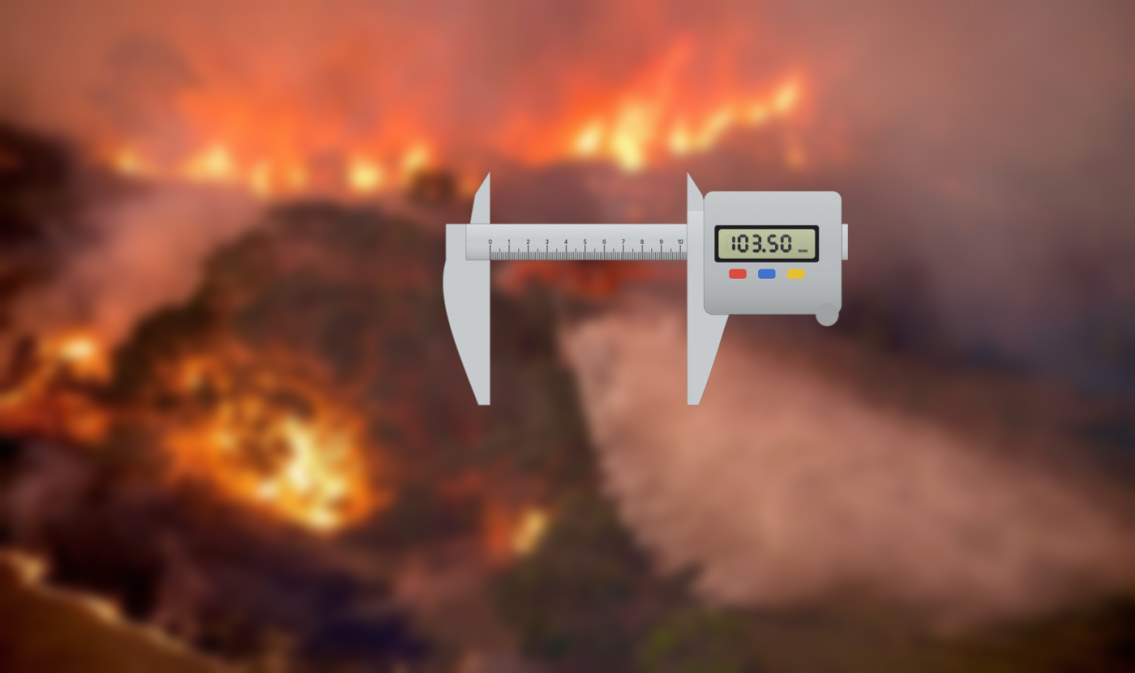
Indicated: {"value": 103.50, "unit": "mm"}
